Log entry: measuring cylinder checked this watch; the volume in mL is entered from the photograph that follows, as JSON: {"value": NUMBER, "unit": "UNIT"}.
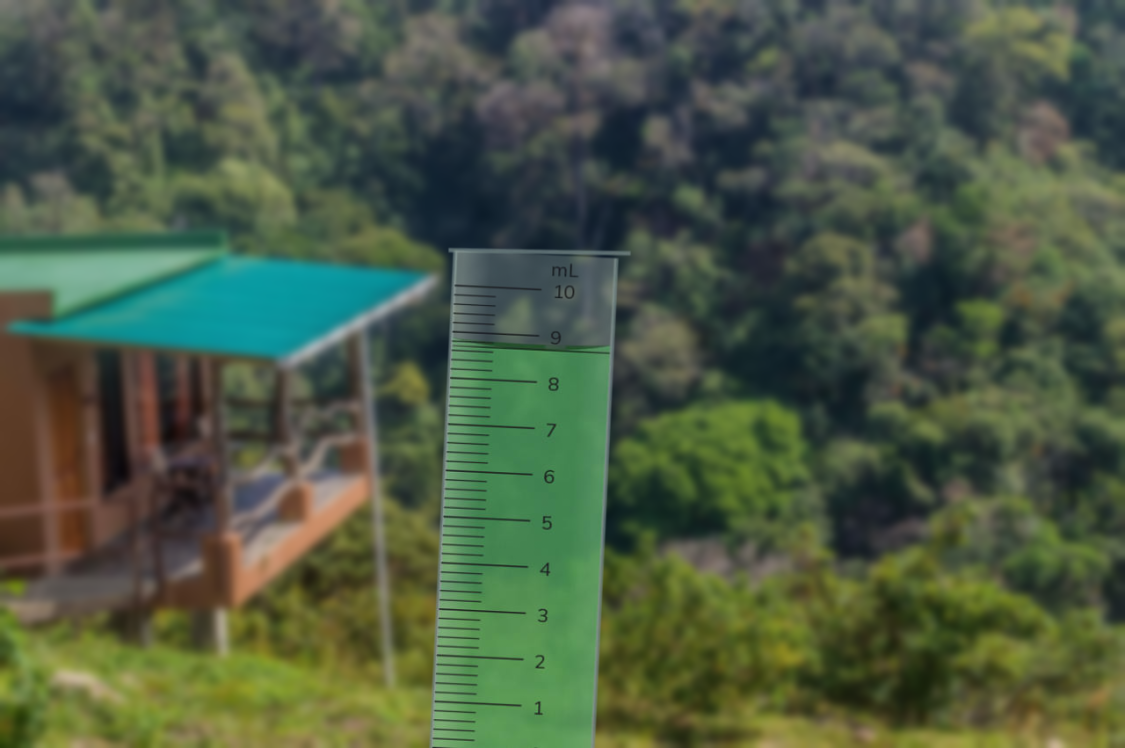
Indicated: {"value": 8.7, "unit": "mL"}
